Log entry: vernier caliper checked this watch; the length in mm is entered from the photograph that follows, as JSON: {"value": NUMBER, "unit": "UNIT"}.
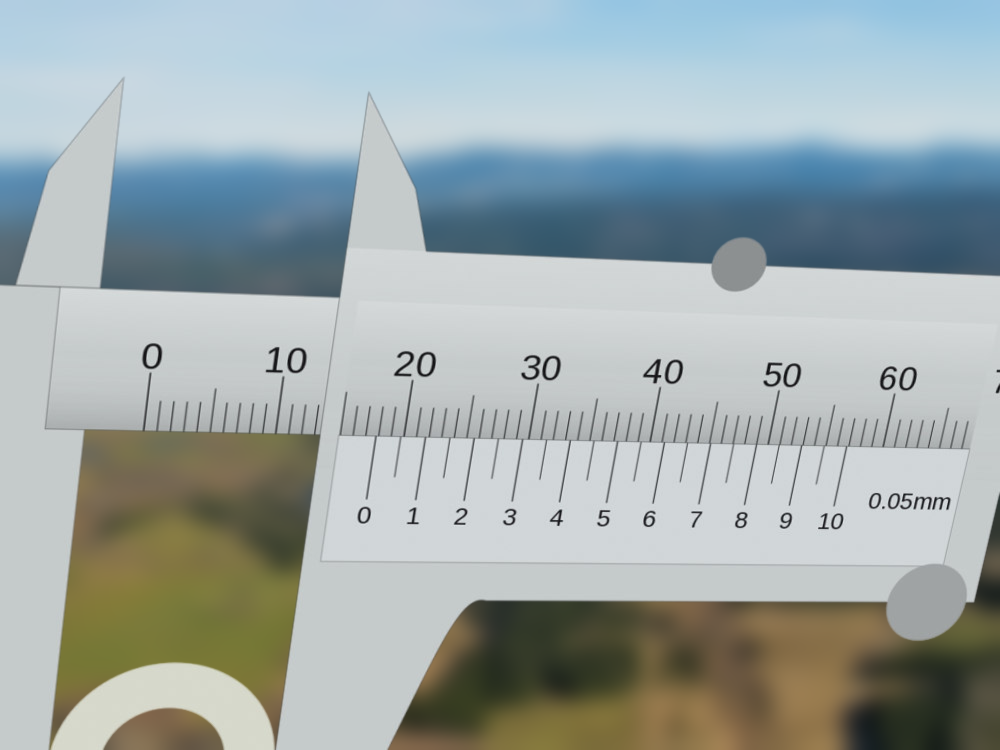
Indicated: {"value": 17.8, "unit": "mm"}
